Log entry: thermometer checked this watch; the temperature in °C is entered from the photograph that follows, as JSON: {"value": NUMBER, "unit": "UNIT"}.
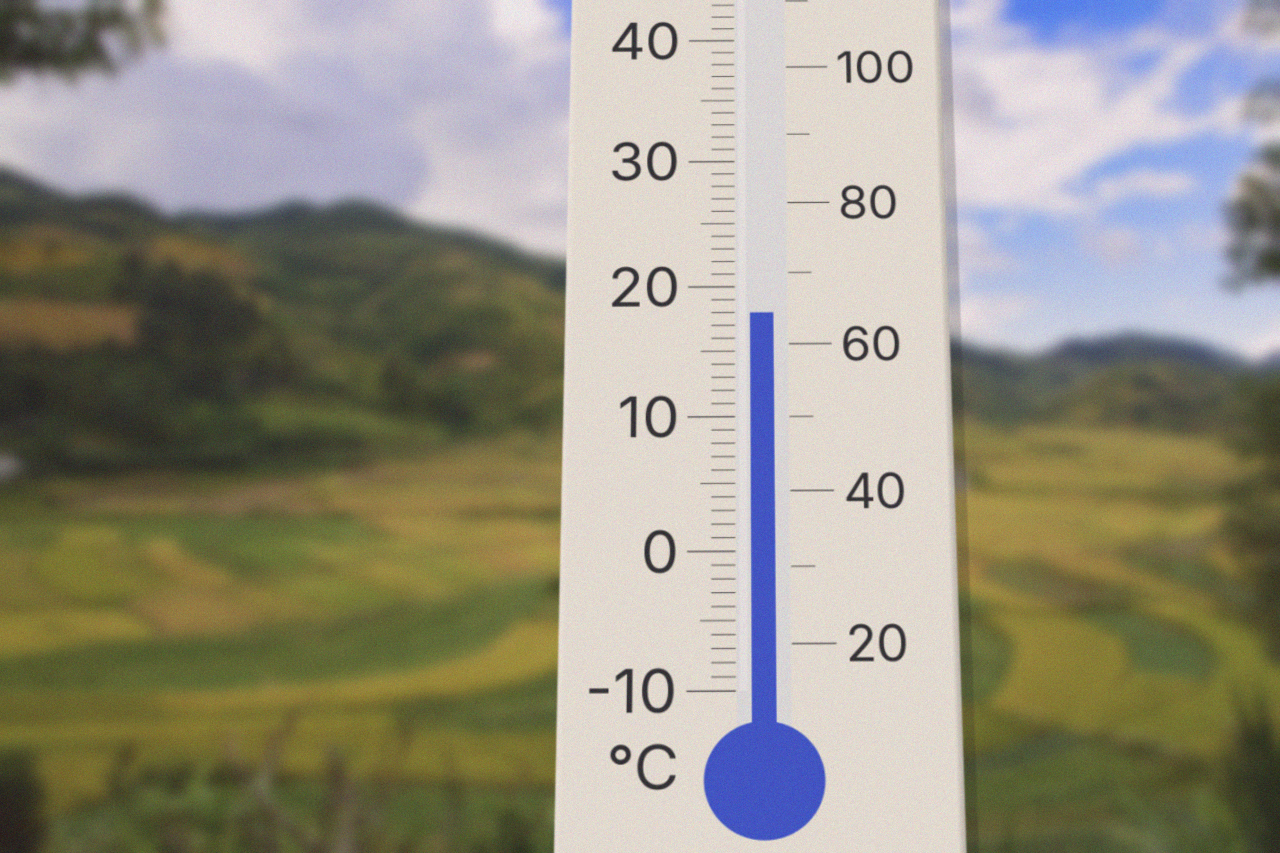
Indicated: {"value": 18, "unit": "°C"}
